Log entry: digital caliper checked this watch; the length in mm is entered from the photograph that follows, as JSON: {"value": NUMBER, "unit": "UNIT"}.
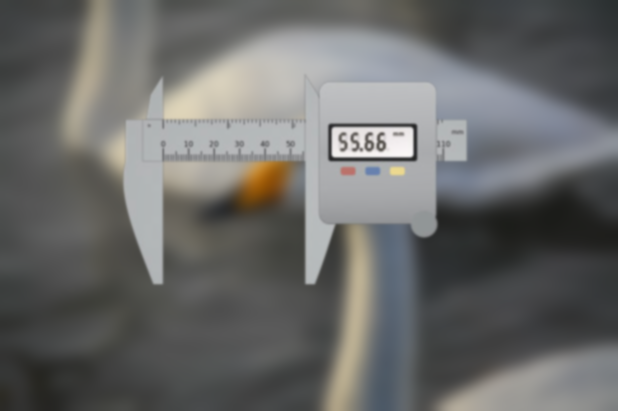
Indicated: {"value": 55.66, "unit": "mm"}
